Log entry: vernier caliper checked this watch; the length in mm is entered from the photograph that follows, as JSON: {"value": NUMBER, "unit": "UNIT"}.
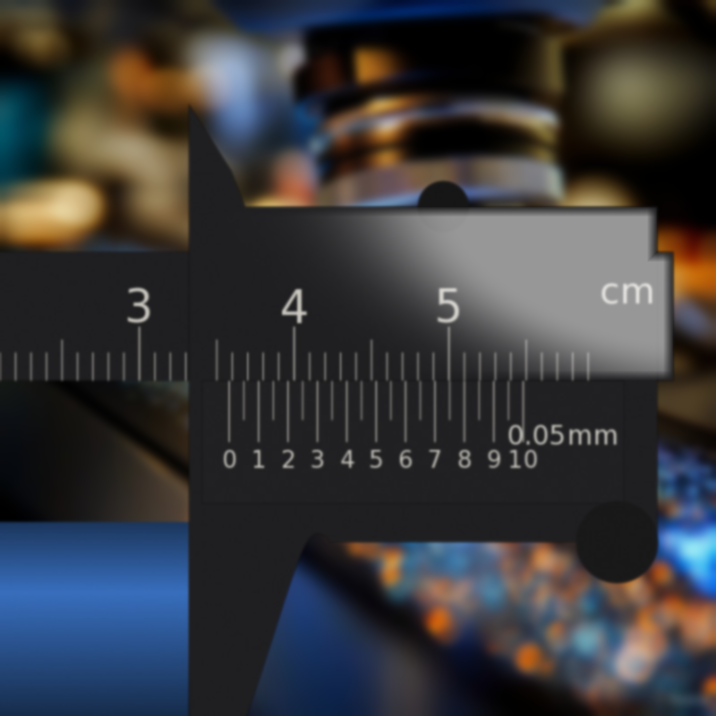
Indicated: {"value": 35.8, "unit": "mm"}
